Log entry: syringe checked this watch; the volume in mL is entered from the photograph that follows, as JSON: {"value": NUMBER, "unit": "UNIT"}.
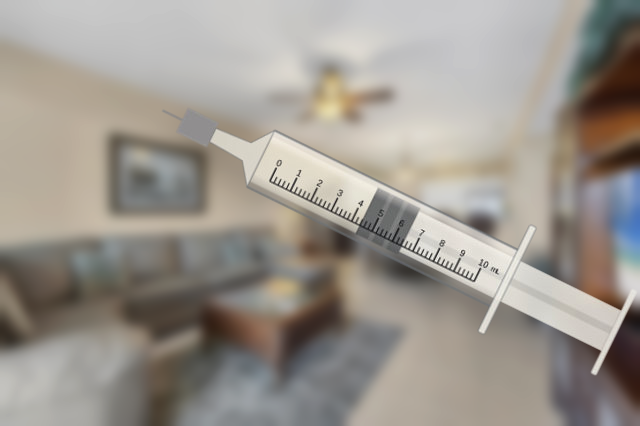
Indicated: {"value": 4.4, "unit": "mL"}
